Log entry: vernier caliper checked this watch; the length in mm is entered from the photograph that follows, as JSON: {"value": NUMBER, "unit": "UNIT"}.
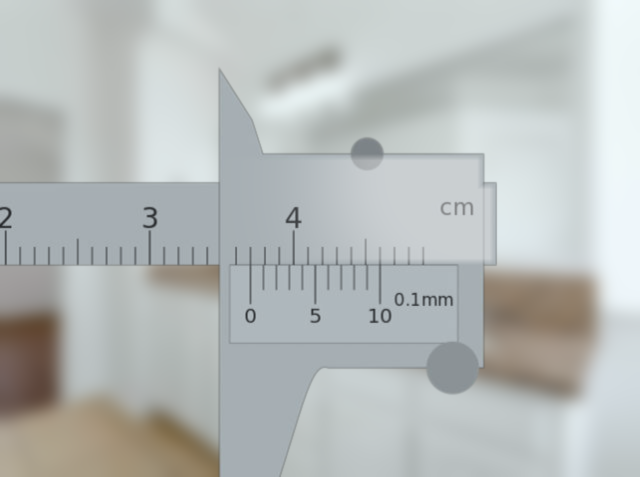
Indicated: {"value": 37.0, "unit": "mm"}
